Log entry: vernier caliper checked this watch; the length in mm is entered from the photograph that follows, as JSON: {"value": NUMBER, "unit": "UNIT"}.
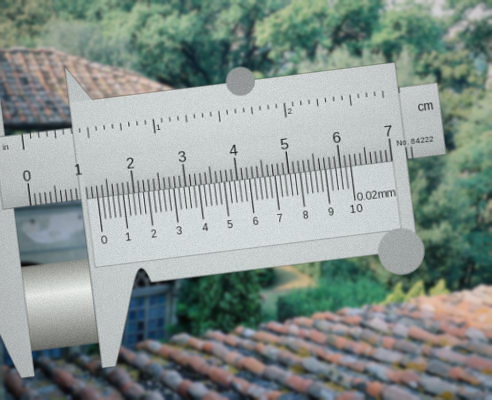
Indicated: {"value": 13.0, "unit": "mm"}
